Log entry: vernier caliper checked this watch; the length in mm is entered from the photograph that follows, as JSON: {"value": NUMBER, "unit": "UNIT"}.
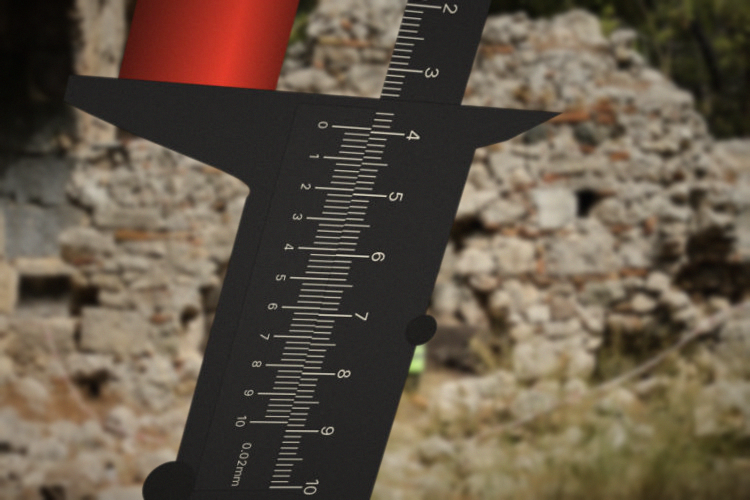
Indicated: {"value": 39.5, "unit": "mm"}
